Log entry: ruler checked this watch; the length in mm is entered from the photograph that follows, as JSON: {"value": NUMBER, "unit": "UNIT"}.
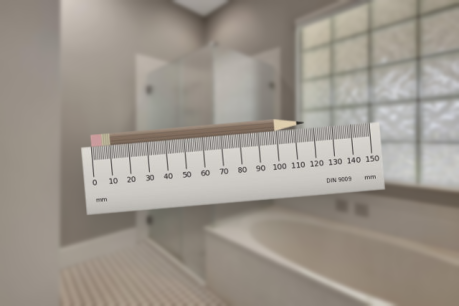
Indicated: {"value": 115, "unit": "mm"}
